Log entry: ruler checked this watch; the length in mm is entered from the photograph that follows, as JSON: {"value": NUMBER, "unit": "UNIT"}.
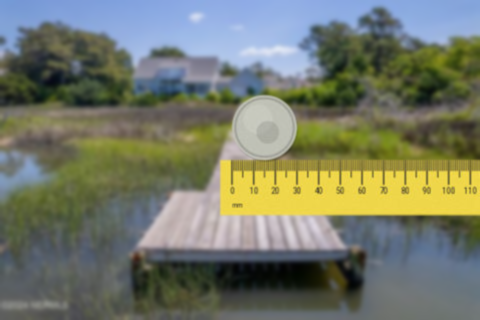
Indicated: {"value": 30, "unit": "mm"}
